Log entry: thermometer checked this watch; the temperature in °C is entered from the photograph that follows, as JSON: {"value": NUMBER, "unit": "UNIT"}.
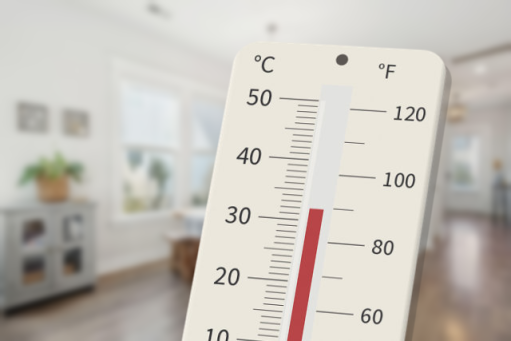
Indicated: {"value": 32, "unit": "°C"}
